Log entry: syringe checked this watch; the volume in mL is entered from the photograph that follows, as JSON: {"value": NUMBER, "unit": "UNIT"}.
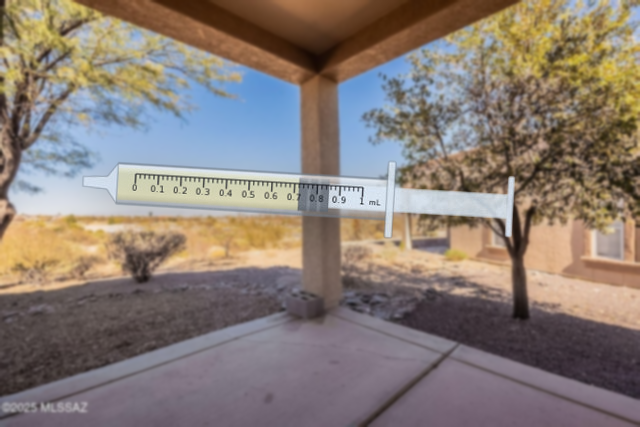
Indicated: {"value": 0.72, "unit": "mL"}
